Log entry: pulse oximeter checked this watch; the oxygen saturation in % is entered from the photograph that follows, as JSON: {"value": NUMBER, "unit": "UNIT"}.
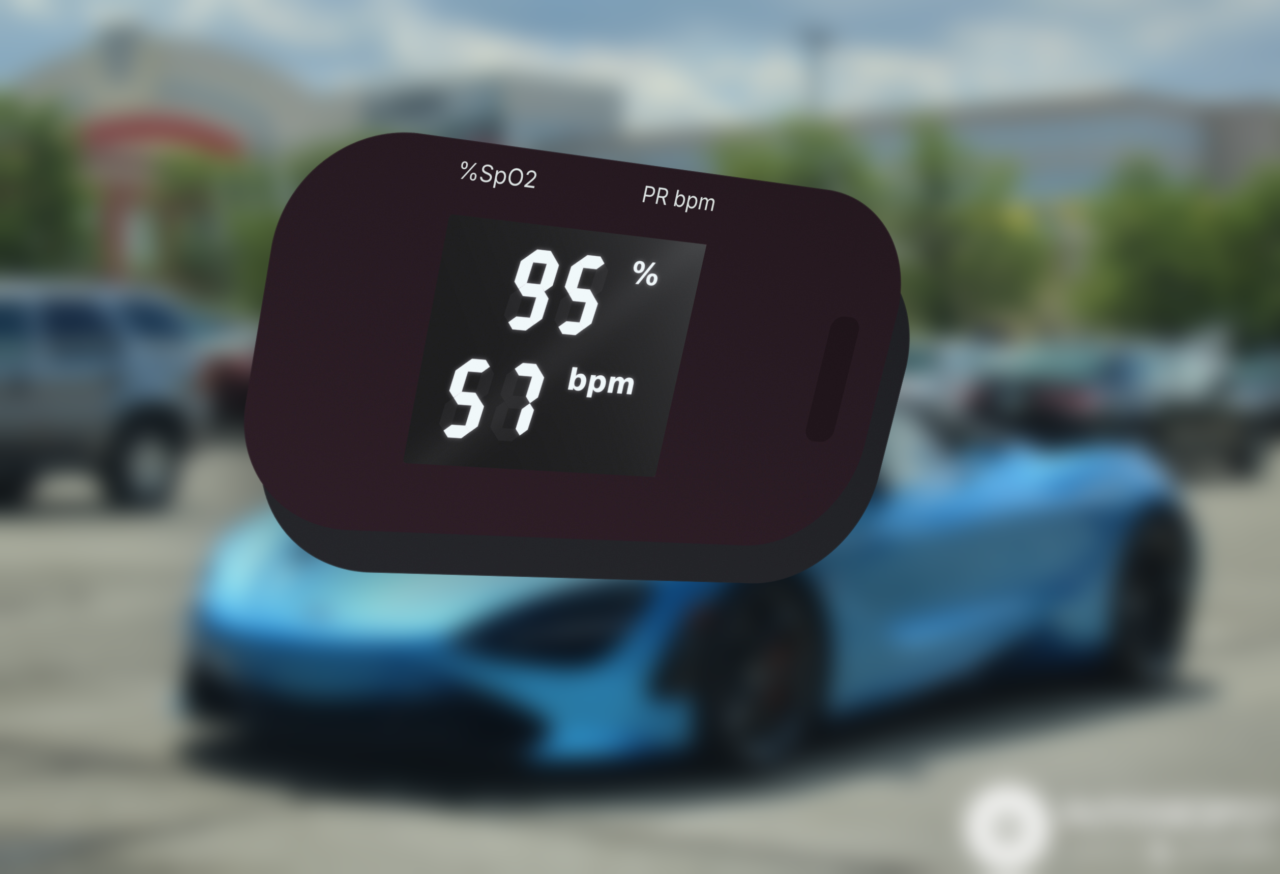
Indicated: {"value": 95, "unit": "%"}
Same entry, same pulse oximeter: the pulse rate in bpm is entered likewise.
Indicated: {"value": 57, "unit": "bpm"}
